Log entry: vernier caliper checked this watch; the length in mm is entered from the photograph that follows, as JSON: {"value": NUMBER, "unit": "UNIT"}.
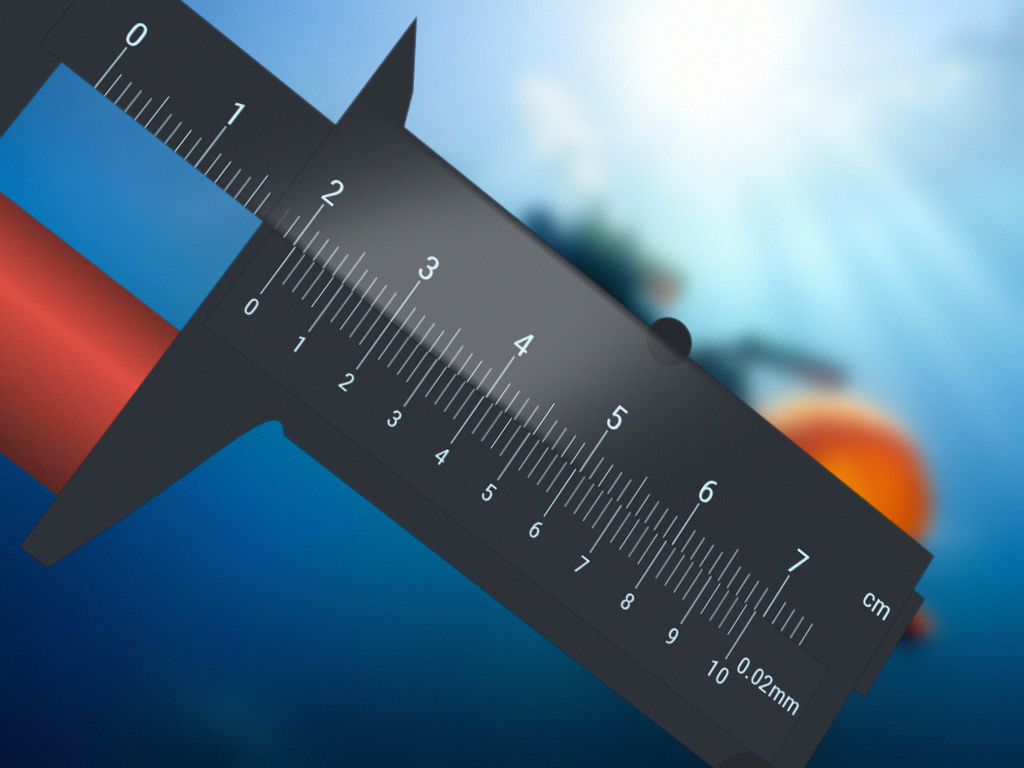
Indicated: {"value": 20.2, "unit": "mm"}
